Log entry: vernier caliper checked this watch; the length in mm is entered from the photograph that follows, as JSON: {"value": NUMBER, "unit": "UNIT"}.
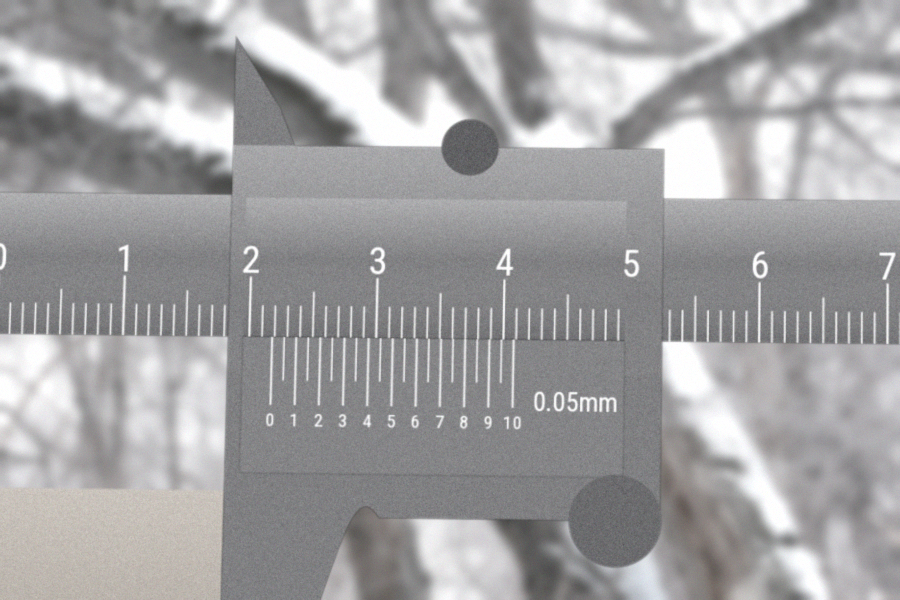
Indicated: {"value": 21.8, "unit": "mm"}
